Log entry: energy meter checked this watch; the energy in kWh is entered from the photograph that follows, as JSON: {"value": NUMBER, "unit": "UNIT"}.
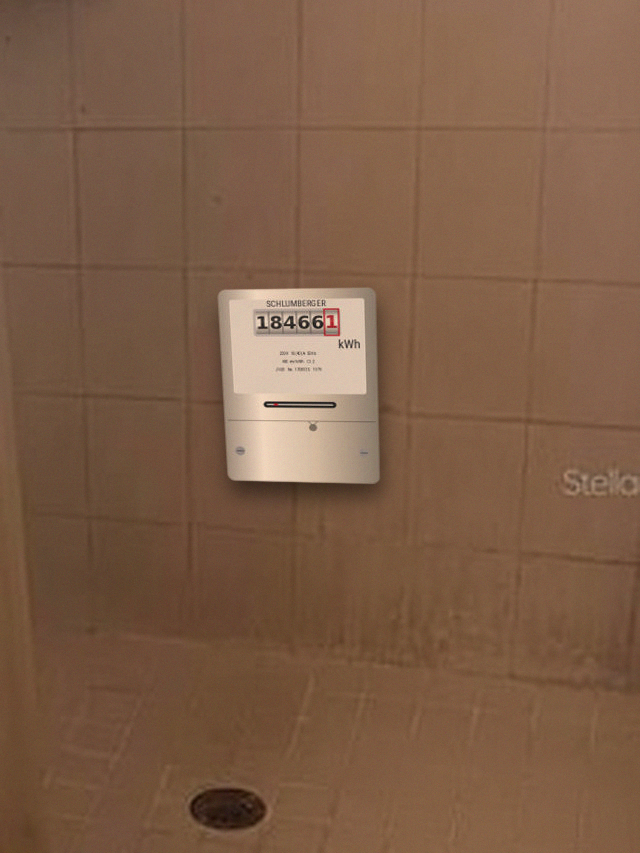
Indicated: {"value": 18466.1, "unit": "kWh"}
